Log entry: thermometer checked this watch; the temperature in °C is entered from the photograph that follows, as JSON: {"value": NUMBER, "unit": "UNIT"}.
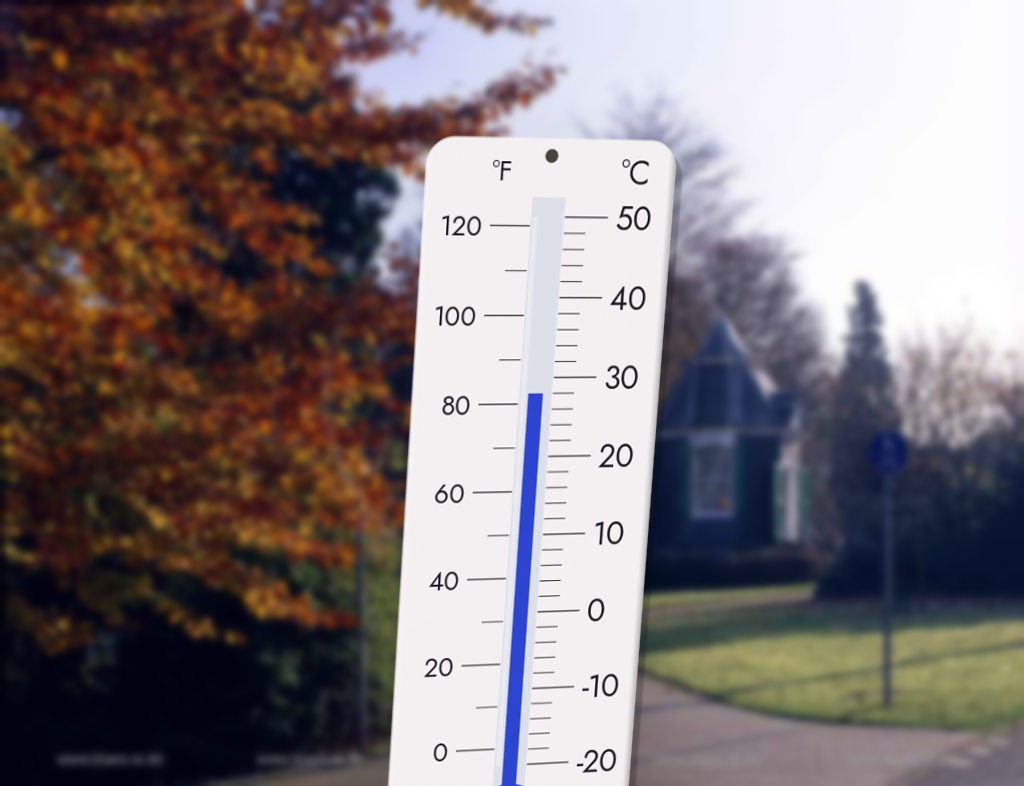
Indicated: {"value": 28, "unit": "°C"}
